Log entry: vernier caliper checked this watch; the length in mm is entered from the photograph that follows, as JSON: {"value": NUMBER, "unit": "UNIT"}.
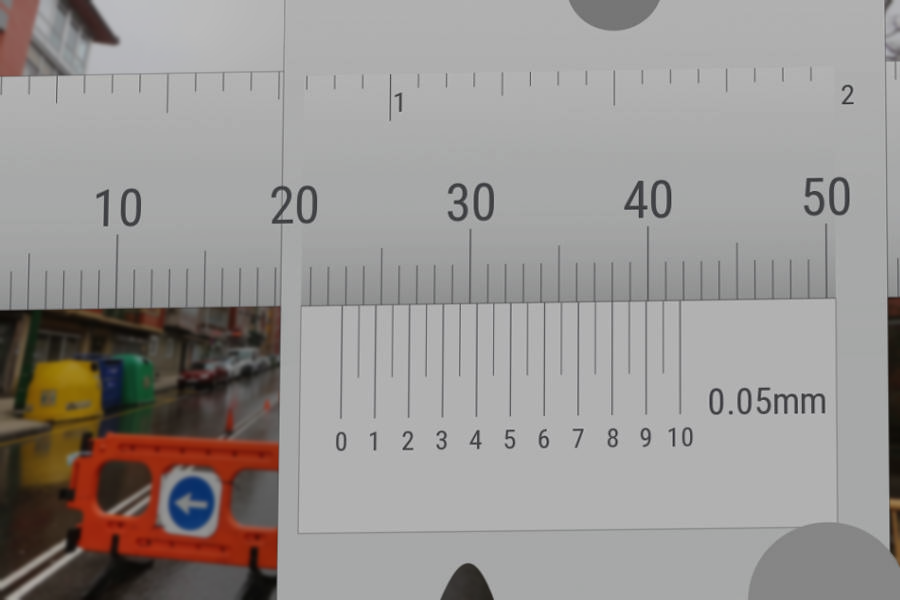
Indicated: {"value": 22.8, "unit": "mm"}
